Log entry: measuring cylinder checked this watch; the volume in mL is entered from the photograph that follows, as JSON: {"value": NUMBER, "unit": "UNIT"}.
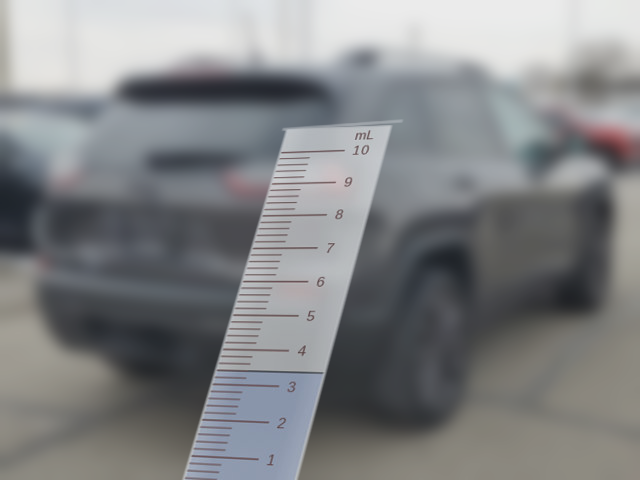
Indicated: {"value": 3.4, "unit": "mL"}
